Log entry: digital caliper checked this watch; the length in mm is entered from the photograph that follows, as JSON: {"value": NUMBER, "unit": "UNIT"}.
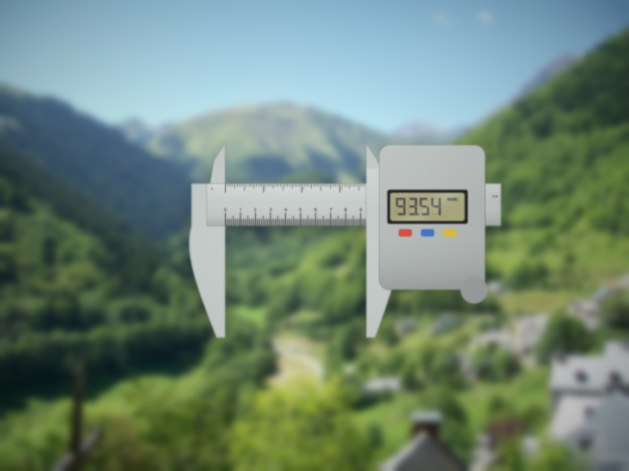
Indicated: {"value": 93.54, "unit": "mm"}
